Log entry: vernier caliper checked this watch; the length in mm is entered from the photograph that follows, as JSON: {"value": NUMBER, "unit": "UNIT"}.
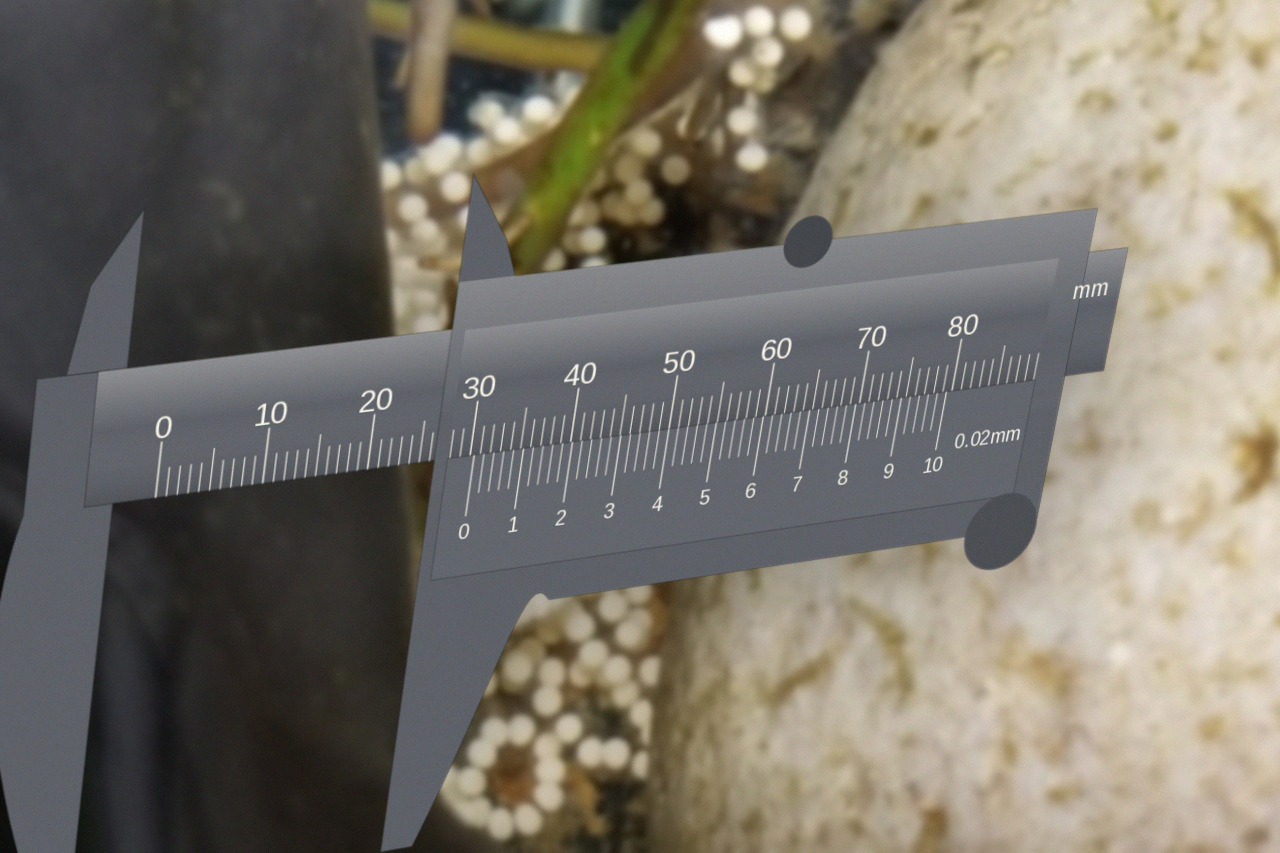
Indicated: {"value": 30.4, "unit": "mm"}
